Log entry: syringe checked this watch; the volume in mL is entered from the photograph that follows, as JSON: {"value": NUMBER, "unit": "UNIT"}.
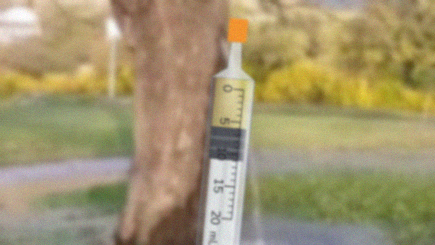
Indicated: {"value": 6, "unit": "mL"}
